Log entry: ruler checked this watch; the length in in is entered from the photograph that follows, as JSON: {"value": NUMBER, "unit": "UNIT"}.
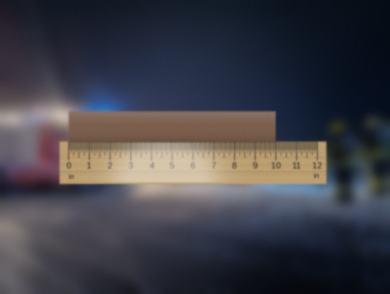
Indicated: {"value": 10, "unit": "in"}
